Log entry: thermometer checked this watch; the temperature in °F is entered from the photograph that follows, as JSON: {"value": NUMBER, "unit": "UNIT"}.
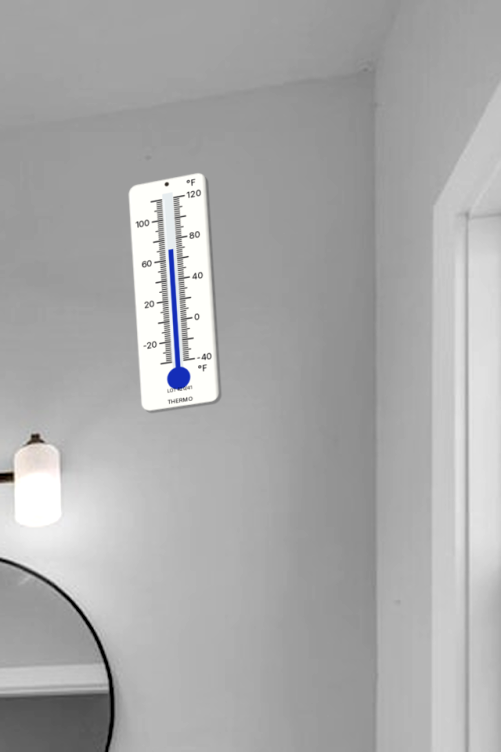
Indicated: {"value": 70, "unit": "°F"}
